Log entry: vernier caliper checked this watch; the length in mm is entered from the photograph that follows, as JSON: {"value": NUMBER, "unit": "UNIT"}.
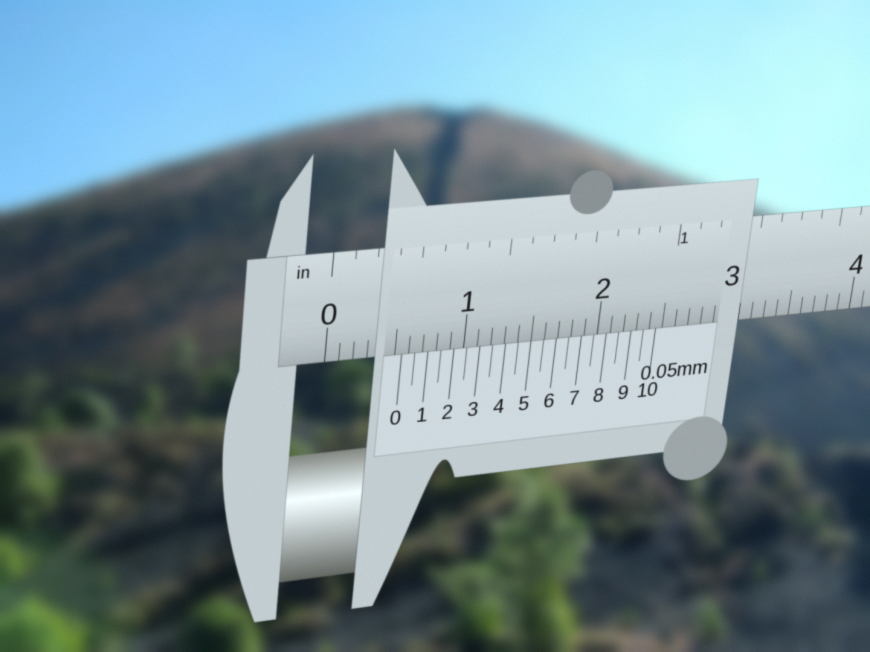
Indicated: {"value": 5.5, "unit": "mm"}
